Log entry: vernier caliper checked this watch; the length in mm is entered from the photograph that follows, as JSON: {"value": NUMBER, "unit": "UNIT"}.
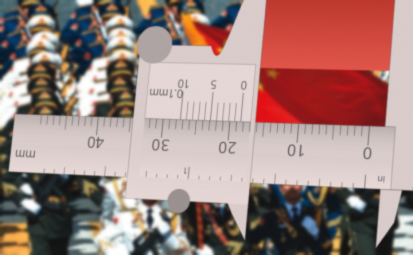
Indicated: {"value": 18.4, "unit": "mm"}
